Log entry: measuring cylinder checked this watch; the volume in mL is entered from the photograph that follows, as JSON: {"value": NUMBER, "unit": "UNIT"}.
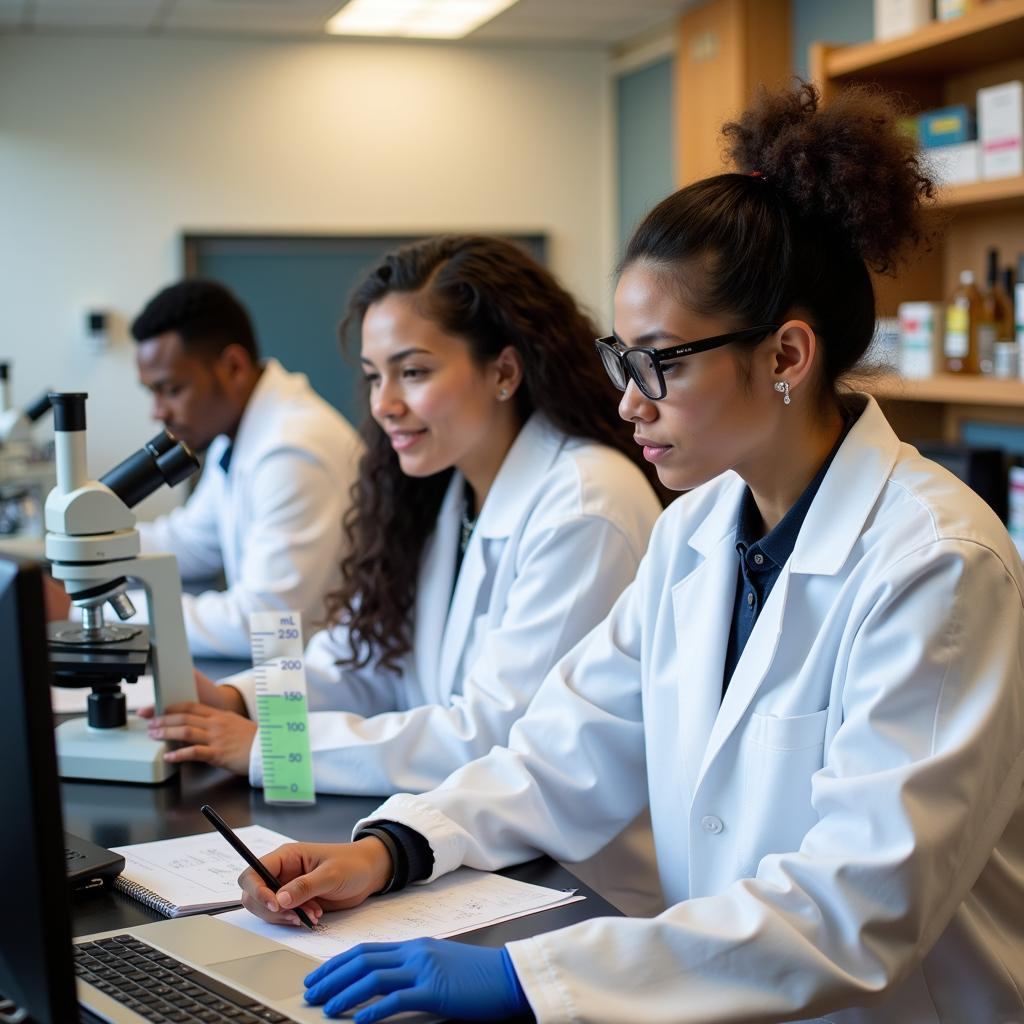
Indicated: {"value": 150, "unit": "mL"}
